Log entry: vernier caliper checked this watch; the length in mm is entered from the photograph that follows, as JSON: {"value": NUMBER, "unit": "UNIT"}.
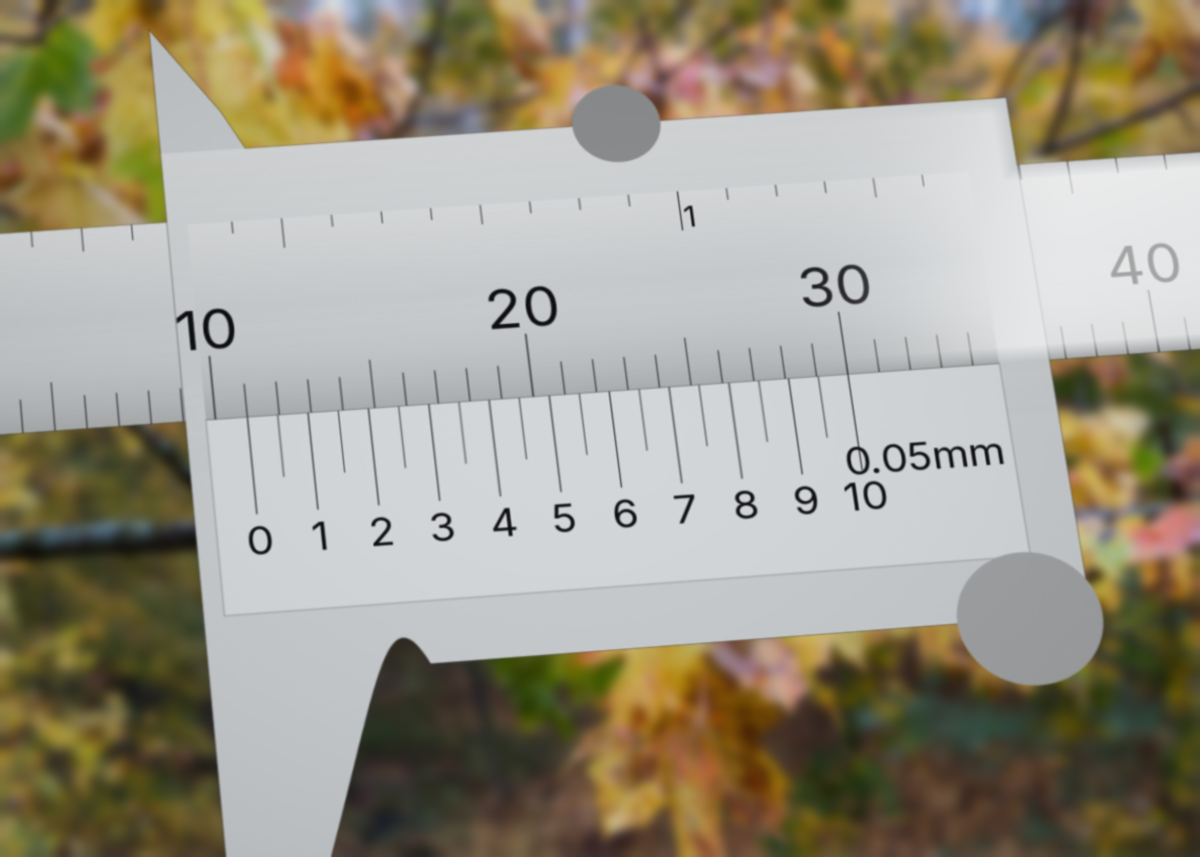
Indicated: {"value": 11.00, "unit": "mm"}
